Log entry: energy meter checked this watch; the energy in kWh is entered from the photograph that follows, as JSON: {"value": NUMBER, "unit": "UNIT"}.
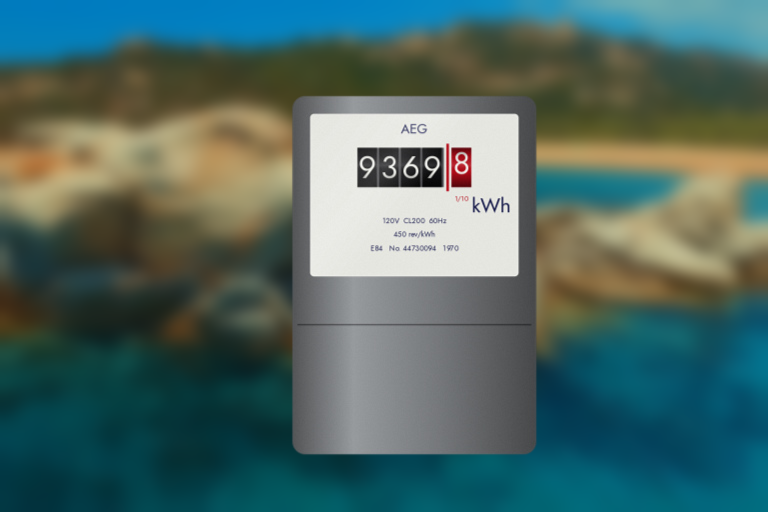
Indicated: {"value": 9369.8, "unit": "kWh"}
